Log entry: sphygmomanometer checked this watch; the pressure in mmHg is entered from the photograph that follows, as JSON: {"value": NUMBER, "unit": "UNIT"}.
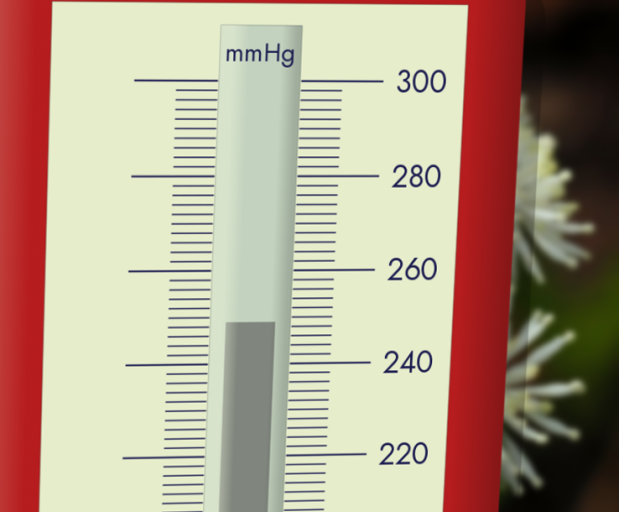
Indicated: {"value": 249, "unit": "mmHg"}
